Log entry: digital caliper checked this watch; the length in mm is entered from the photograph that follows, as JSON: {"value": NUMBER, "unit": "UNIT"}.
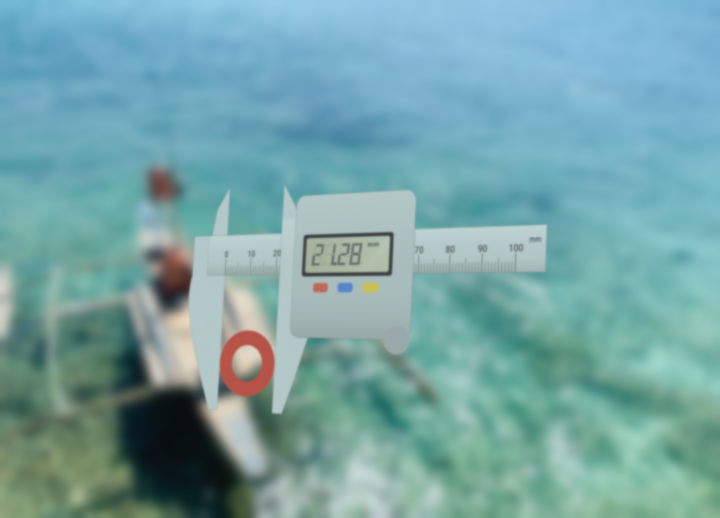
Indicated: {"value": 21.28, "unit": "mm"}
